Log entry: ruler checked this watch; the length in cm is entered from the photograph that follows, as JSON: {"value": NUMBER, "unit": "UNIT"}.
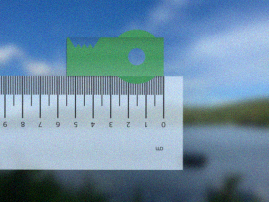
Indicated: {"value": 5.5, "unit": "cm"}
